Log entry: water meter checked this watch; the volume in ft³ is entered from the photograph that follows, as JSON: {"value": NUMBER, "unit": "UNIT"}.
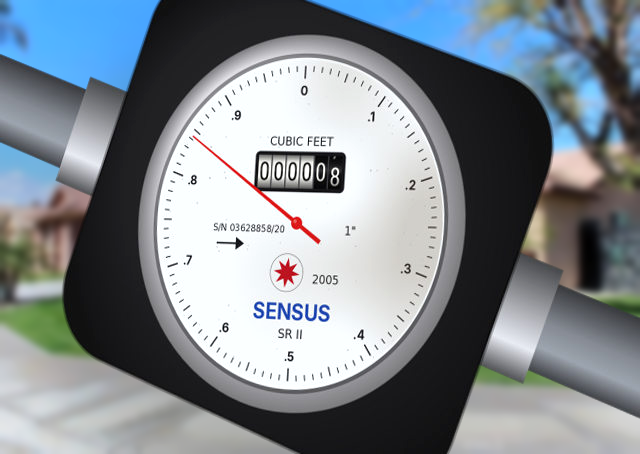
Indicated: {"value": 7.84, "unit": "ft³"}
